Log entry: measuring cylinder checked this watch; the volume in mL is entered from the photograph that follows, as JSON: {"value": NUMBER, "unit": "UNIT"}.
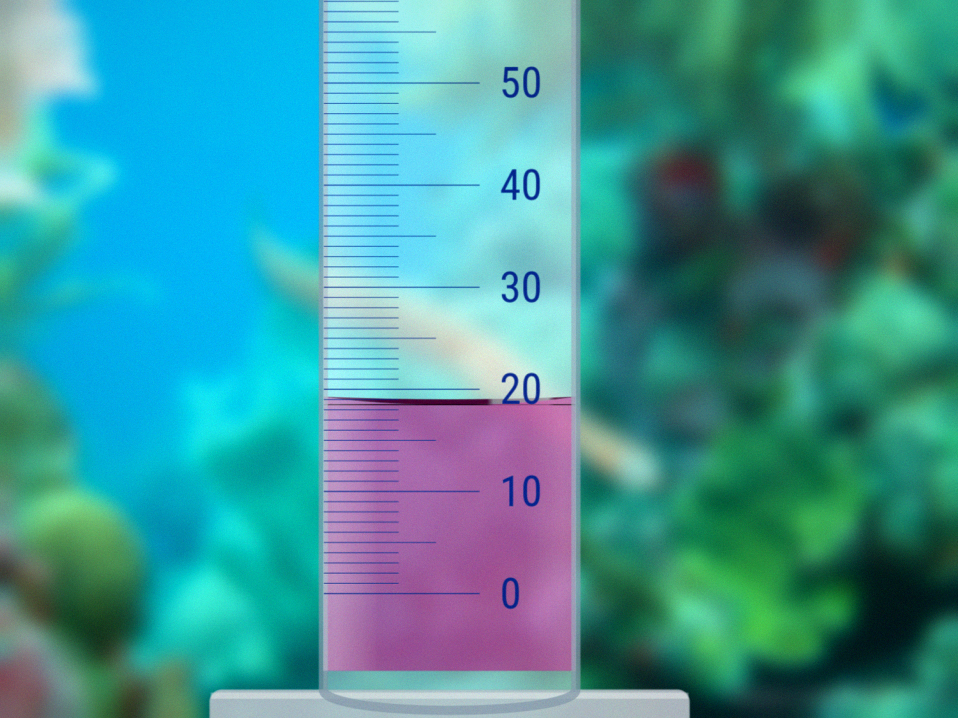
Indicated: {"value": 18.5, "unit": "mL"}
